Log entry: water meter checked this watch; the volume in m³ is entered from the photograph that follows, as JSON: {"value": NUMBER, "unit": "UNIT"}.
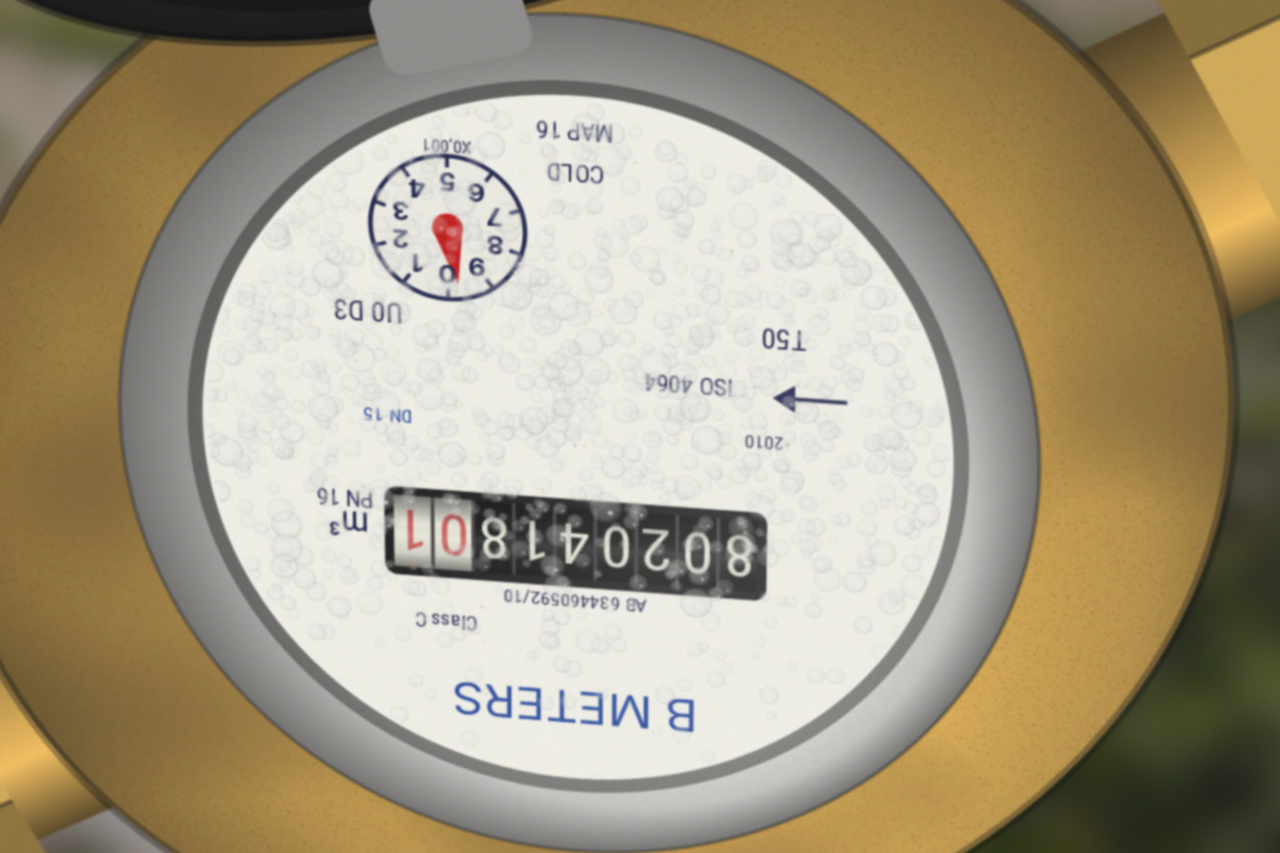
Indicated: {"value": 8020418.009, "unit": "m³"}
